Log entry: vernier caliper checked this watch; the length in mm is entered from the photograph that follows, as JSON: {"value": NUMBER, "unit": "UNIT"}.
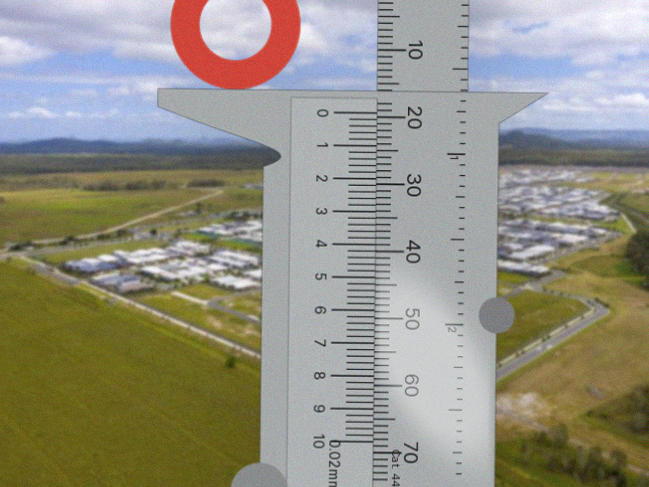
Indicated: {"value": 19.4, "unit": "mm"}
